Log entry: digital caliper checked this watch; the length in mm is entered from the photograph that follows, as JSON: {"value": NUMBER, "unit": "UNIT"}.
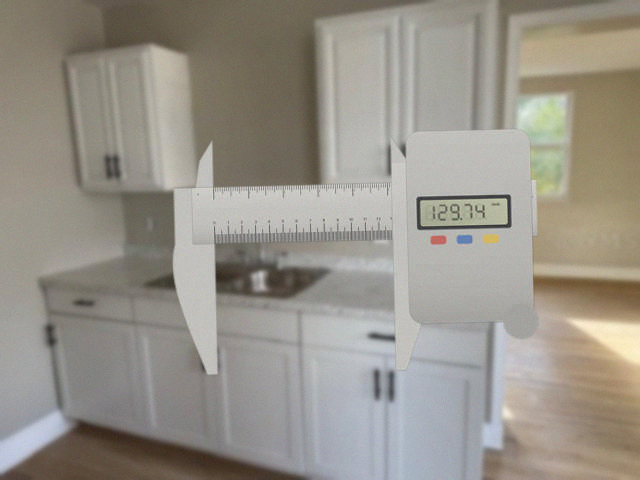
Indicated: {"value": 129.74, "unit": "mm"}
